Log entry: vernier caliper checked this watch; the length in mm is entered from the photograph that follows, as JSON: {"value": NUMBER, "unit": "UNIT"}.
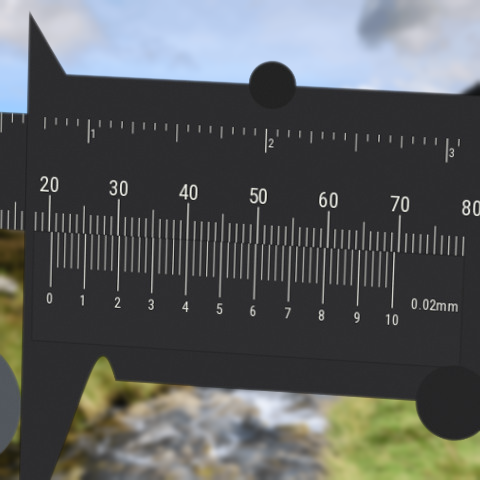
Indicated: {"value": 20.4, "unit": "mm"}
